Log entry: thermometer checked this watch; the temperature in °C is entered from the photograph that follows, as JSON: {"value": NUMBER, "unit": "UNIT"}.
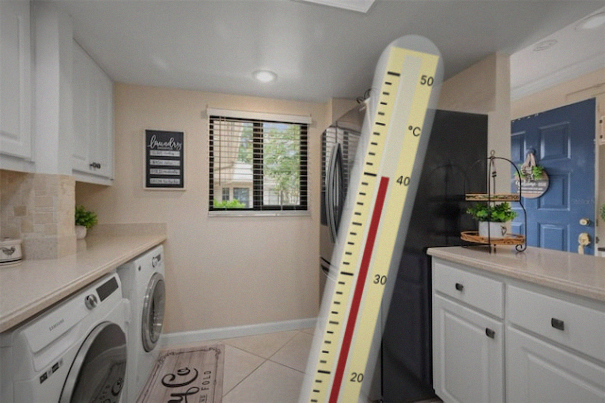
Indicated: {"value": 40, "unit": "°C"}
